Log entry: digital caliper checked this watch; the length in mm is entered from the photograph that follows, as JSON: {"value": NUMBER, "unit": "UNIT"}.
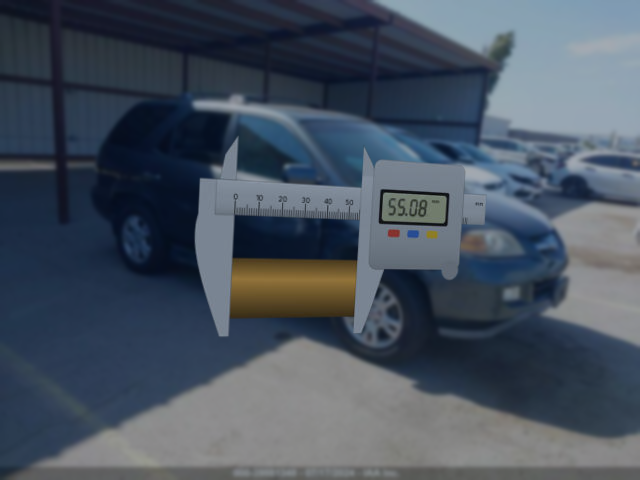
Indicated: {"value": 55.08, "unit": "mm"}
